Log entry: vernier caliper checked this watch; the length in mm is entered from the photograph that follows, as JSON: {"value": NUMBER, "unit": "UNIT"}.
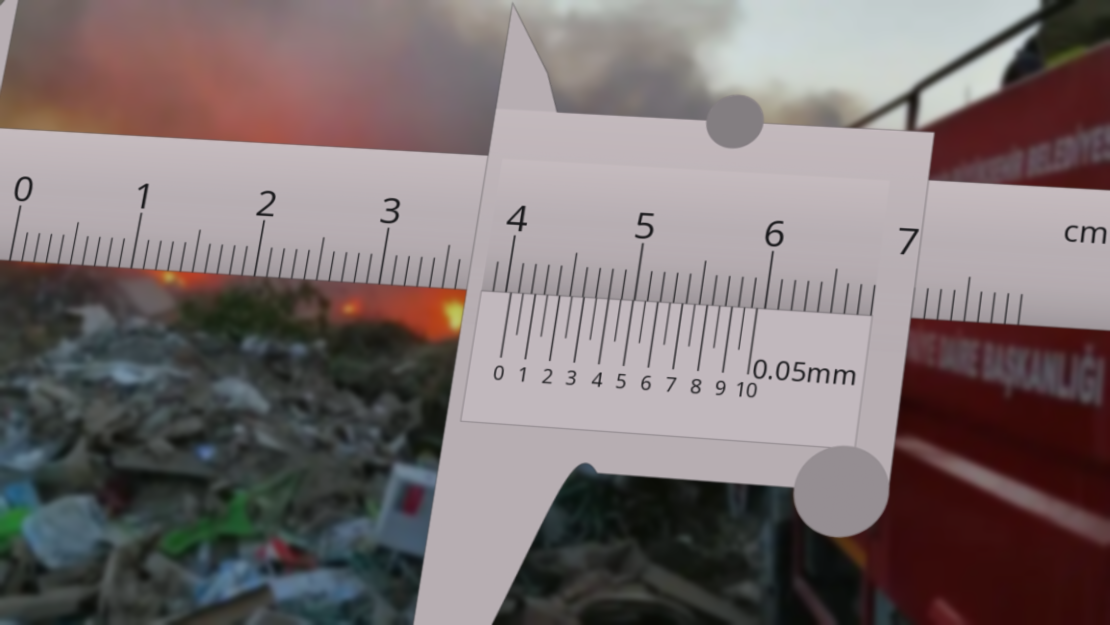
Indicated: {"value": 40.4, "unit": "mm"}
